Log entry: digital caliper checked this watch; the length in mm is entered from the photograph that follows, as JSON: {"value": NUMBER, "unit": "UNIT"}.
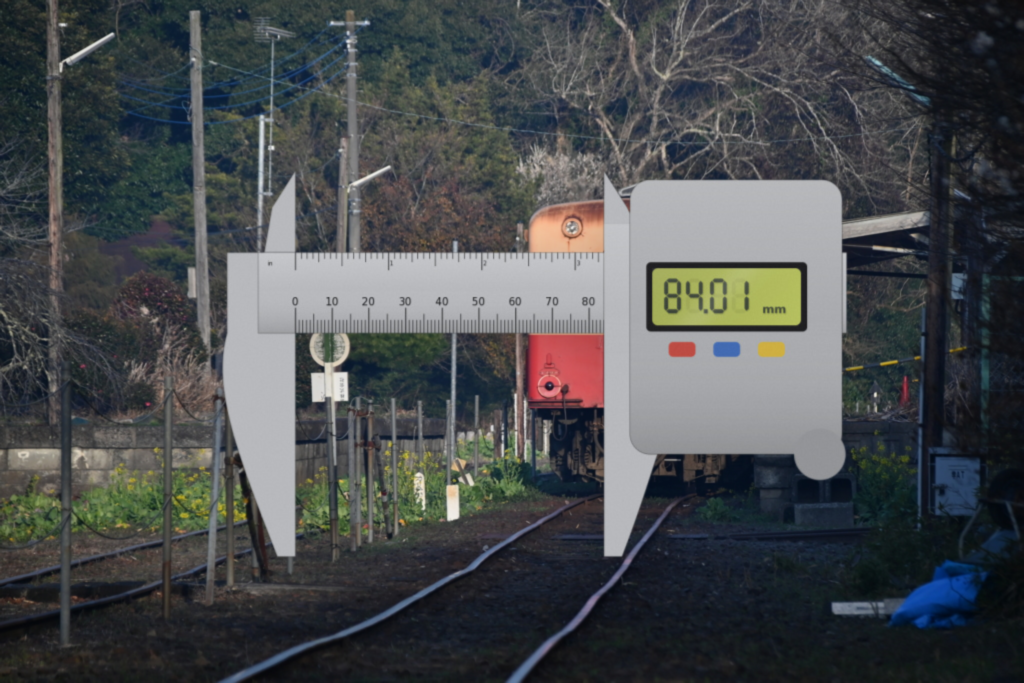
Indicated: {"value": 84.01, "unit": "mm"}
